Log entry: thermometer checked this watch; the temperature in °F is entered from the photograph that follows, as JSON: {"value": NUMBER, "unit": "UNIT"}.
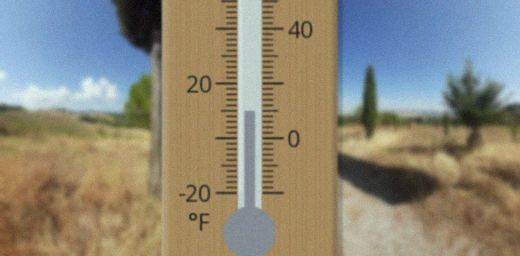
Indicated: {"value": 10, "unit": "°F"}
